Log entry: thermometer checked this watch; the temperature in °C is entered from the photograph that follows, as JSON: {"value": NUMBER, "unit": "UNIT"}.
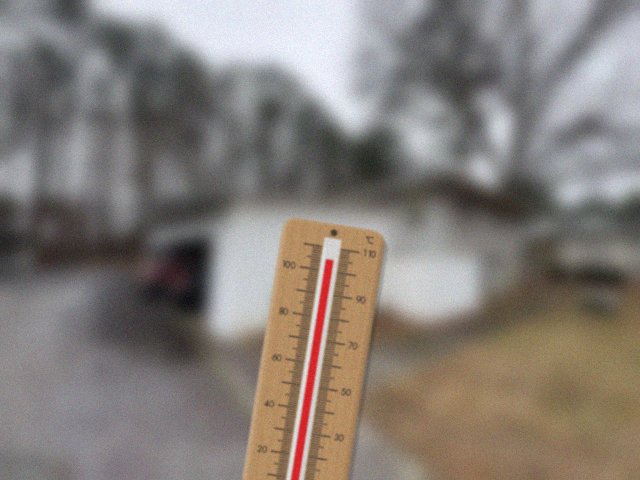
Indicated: {"value": 105, "unit": "°C"}
